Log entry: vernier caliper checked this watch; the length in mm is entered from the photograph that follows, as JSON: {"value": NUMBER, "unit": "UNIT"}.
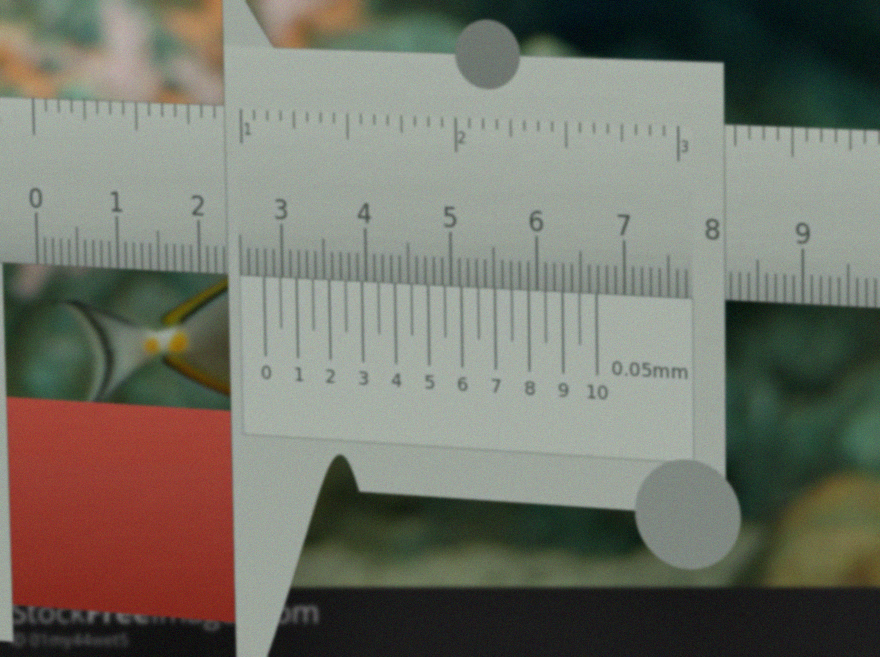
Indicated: {"value": 27.8, "unit": "mm"}
